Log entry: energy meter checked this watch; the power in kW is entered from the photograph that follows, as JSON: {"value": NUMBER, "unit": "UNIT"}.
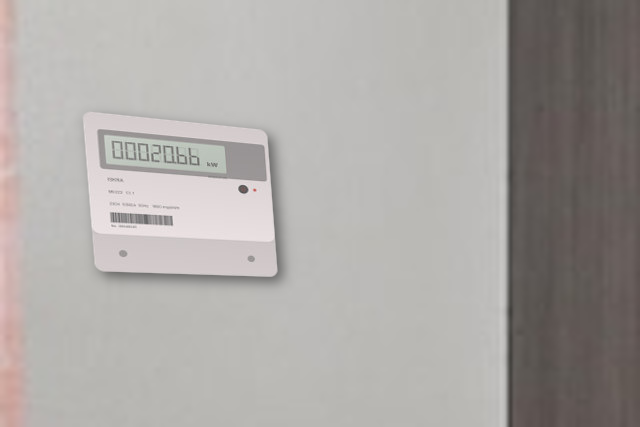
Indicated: {"value": 20.66, "unit": "kW"}
